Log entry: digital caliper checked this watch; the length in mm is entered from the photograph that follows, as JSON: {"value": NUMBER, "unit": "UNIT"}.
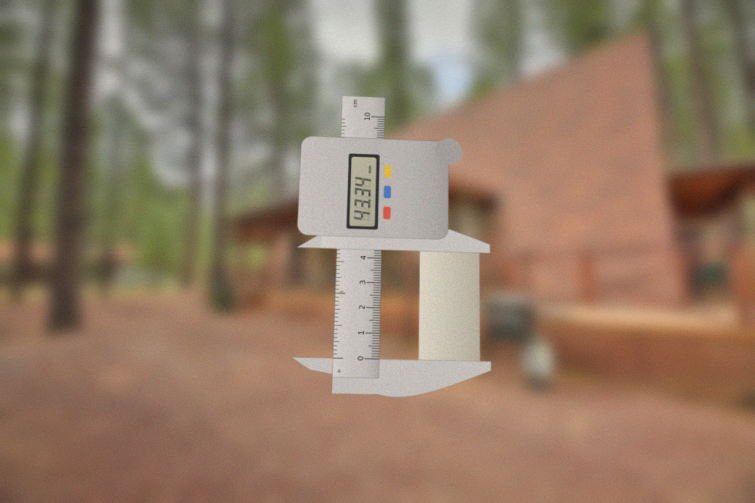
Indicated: {"value": 43.34, "unit": "mm"}
